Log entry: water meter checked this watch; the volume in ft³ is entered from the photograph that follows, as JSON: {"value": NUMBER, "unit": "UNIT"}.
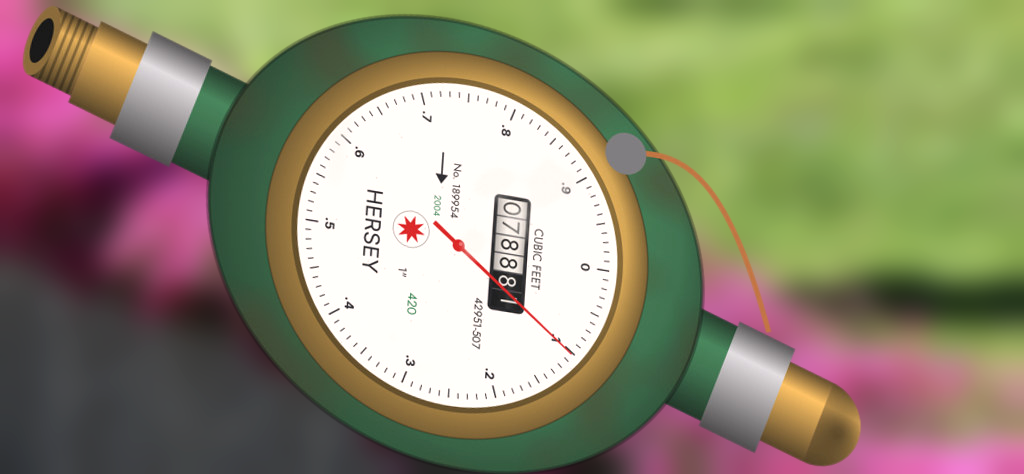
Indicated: {"value": 78881.10, "unit": "ft³"}
